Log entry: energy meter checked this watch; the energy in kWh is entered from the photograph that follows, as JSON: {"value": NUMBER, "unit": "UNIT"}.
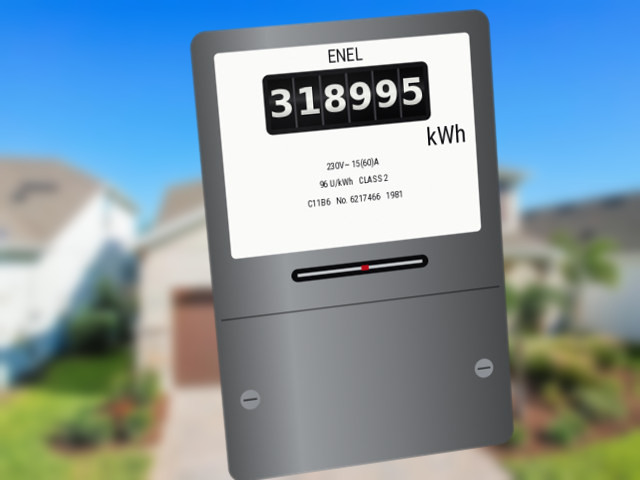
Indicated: {"value": 318995, "unit": "kWh"}
